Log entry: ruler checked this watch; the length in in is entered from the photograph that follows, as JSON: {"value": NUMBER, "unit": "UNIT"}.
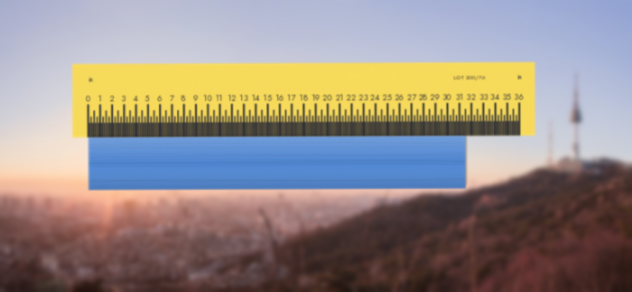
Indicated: {"value": 31.5, "unit": "in"}
